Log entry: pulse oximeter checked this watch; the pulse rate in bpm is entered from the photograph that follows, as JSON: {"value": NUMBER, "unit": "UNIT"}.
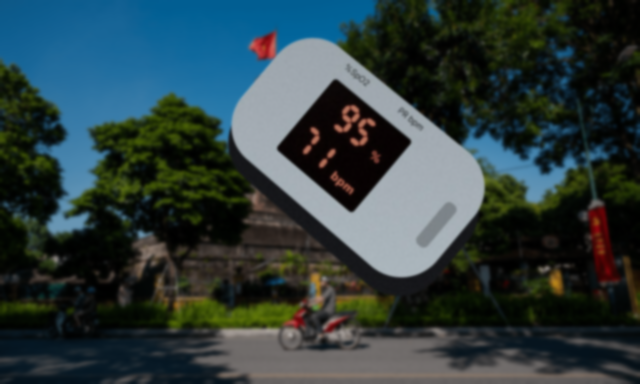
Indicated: {"value": 71, "unit": "bpm"}
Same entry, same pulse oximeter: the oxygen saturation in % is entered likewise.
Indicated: {"value": 95, "unit": "%"}
